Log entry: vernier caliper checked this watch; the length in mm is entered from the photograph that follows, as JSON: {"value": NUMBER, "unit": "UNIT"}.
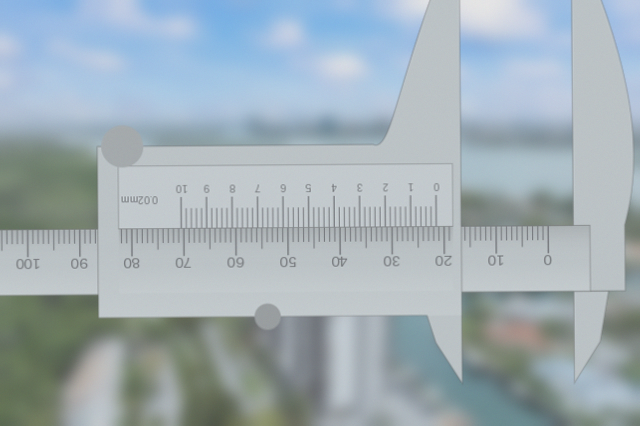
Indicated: {"value": 21.5, "unit": "mm"}
